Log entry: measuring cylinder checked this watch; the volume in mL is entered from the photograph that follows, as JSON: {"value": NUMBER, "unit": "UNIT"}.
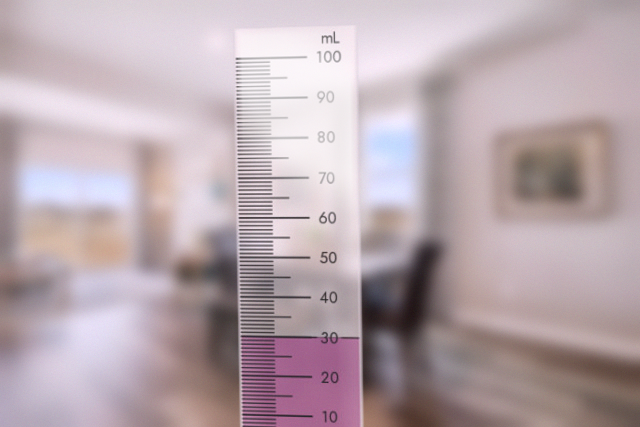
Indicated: {"value": 30, "unit": "mL"}
